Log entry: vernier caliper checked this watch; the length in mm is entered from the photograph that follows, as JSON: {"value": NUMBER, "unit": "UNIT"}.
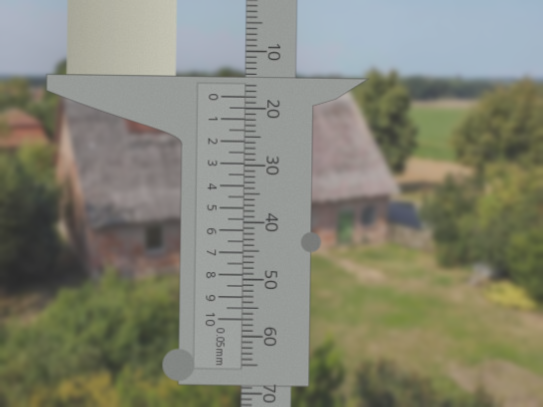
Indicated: {"value": 18.0, "unit": "mm"}
